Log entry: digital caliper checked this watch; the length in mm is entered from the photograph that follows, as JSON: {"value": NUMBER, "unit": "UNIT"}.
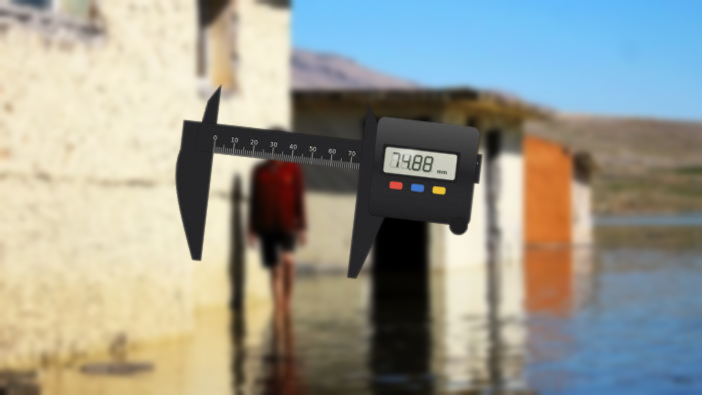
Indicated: {"value": 74.88, "unit": "mm"}
